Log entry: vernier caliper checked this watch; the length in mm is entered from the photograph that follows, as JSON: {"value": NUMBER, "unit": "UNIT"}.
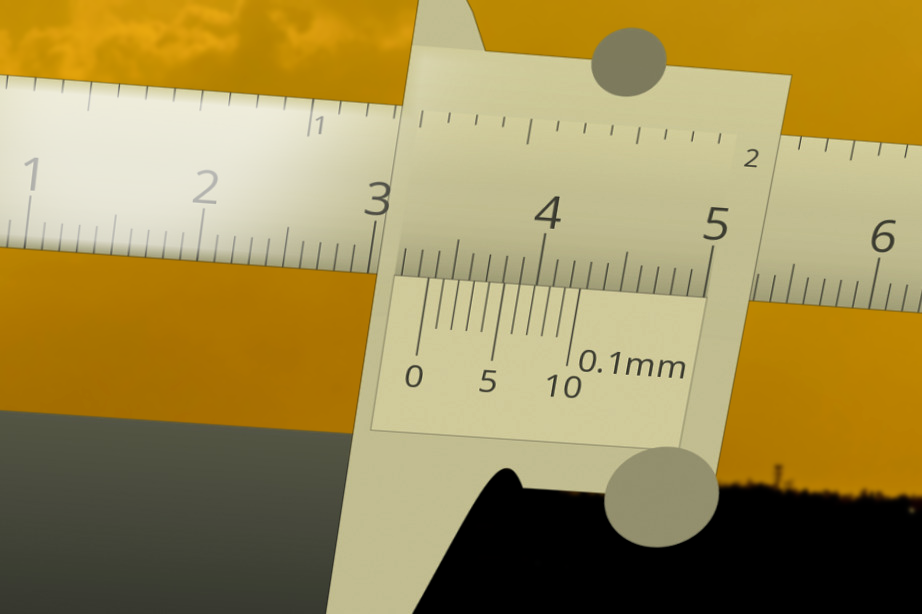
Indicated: {"value": 33.6, "unit": "mm"}
